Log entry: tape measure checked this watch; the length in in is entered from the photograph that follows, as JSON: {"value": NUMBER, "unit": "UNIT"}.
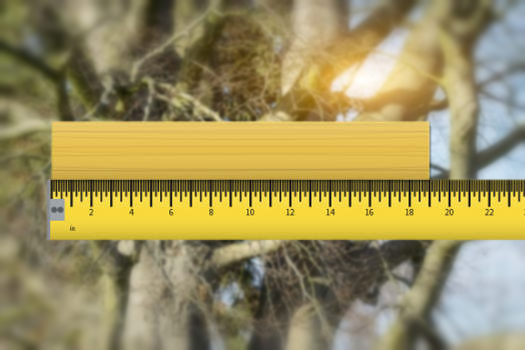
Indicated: {"value": 19, "unit": "in"}
